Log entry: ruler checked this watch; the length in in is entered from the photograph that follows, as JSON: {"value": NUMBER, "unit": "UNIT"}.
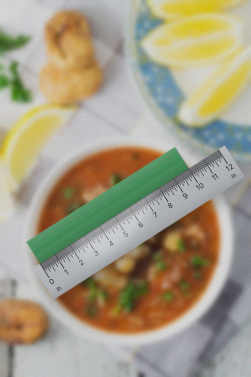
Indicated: {"value": 10, "unit": "in"}
